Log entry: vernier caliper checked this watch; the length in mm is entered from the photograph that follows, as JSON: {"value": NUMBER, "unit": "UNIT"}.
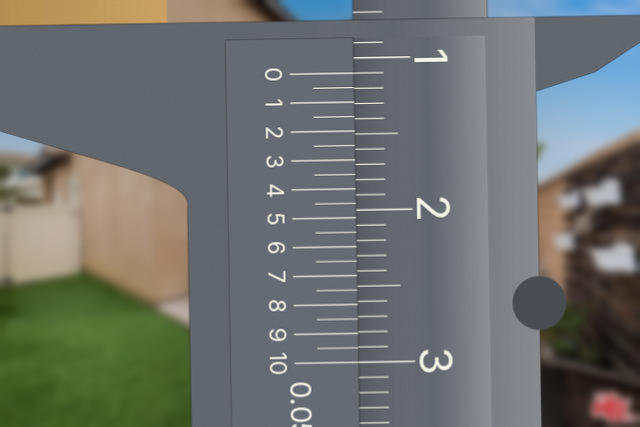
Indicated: {"value": 11.0, "unit": "mm"}
